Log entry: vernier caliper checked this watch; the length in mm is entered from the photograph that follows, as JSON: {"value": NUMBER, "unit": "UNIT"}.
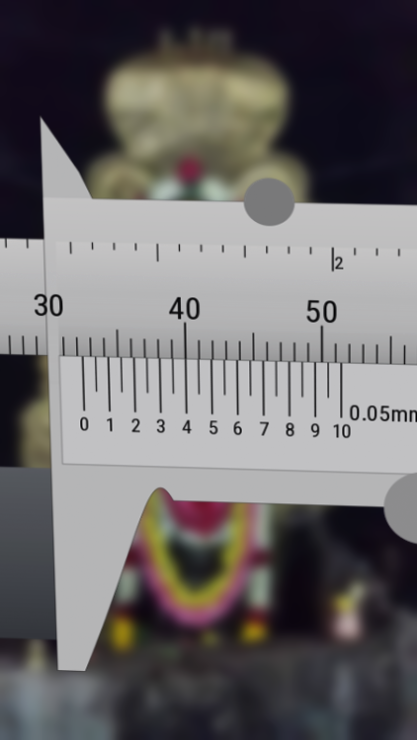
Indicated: {"value": 32.4, "unit": "mm"}
